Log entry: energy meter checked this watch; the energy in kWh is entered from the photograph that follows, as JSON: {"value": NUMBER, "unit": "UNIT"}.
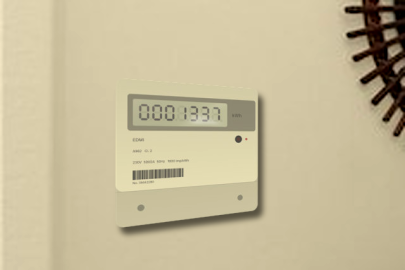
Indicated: {"value": 1337, "unit": "kWh"}
